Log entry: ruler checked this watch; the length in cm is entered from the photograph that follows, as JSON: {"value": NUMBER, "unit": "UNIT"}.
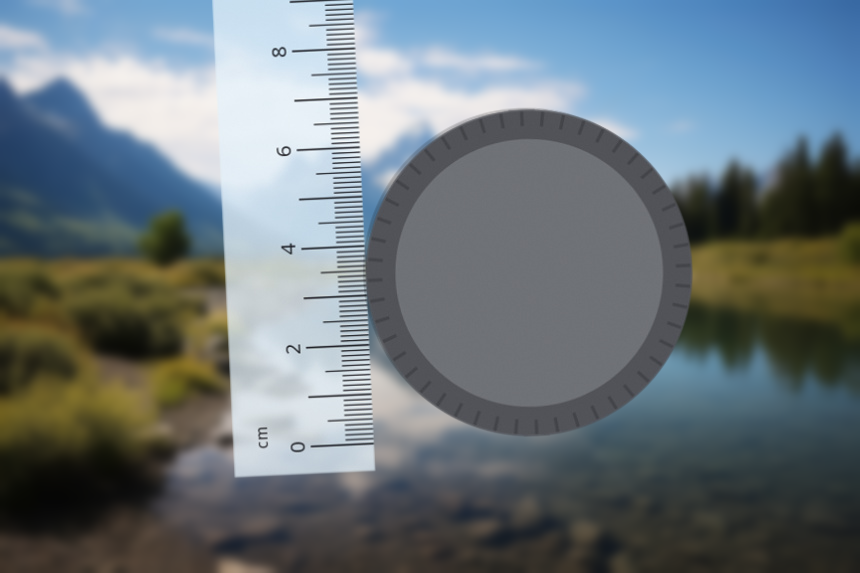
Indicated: {"value": 6.6, "unit": "cm"}
